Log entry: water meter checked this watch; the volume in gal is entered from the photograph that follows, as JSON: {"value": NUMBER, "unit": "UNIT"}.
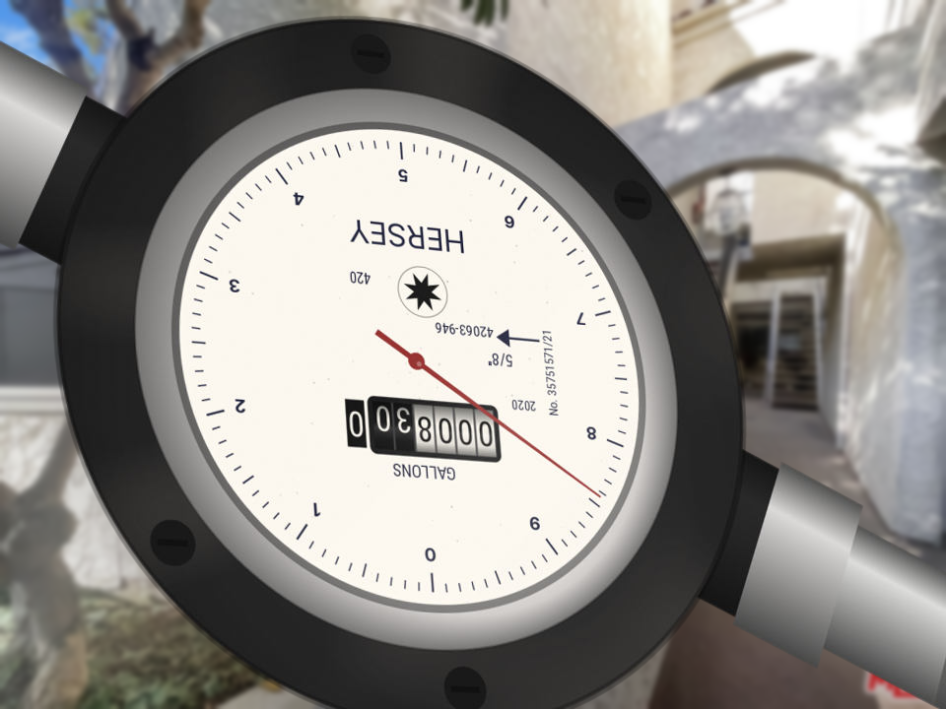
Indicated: {"value": 8298.4, "unit": "gal"}
